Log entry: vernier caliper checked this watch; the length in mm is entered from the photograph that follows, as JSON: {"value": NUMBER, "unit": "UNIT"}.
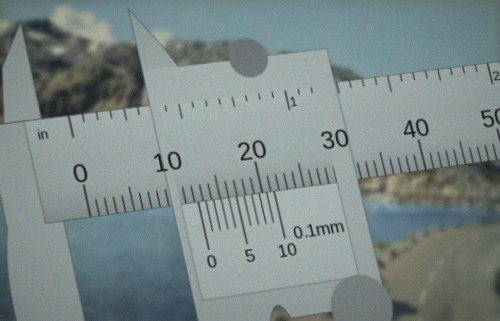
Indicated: {"value": 12.4, "unit": "mm"}
